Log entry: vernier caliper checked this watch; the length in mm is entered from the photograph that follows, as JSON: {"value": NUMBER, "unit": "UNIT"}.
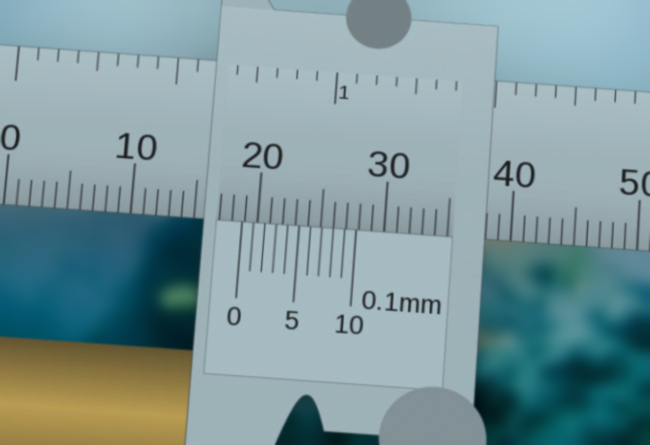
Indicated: {"value": 18.8, "unit": "mm"}
